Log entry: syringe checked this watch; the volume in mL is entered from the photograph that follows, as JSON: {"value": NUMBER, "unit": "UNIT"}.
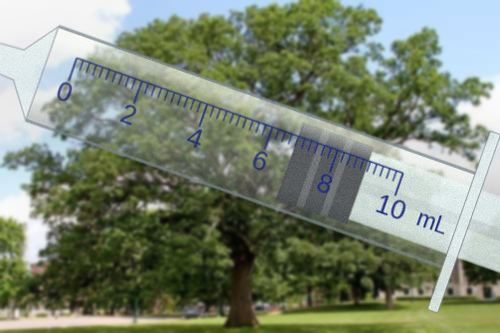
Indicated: {"value": 6.8, "unit": "mL"}
